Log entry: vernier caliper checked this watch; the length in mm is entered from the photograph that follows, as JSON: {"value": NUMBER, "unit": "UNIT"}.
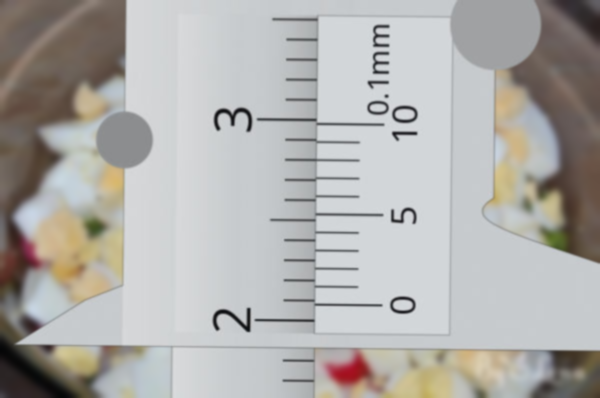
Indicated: {"value": 20.8, "unit": "mm"}
